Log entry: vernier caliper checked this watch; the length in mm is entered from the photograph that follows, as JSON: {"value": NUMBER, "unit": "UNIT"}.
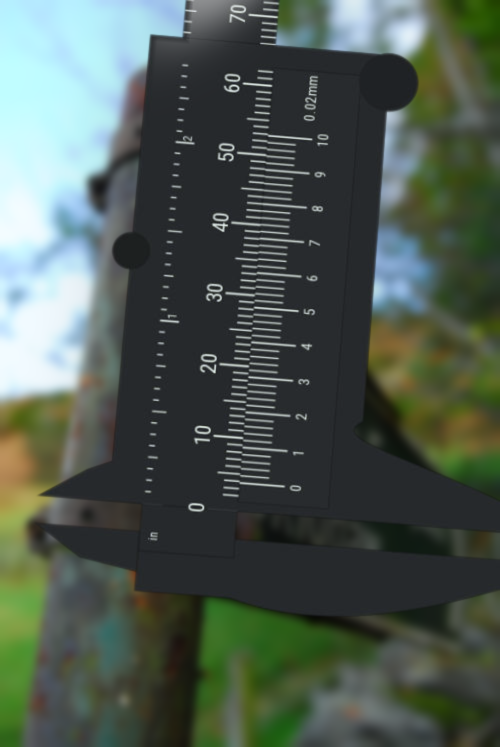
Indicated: {"value": 3.8, "unit": "mm"}
